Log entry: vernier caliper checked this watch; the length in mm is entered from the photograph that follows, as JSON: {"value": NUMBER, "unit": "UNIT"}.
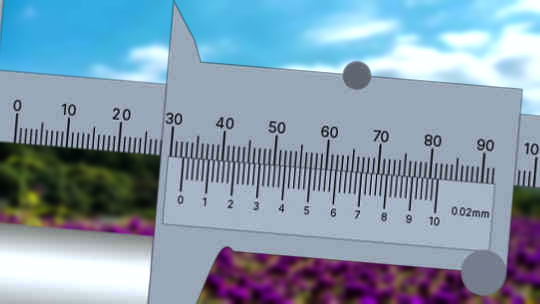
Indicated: {"value": 32.5, "unit": "mm"}
